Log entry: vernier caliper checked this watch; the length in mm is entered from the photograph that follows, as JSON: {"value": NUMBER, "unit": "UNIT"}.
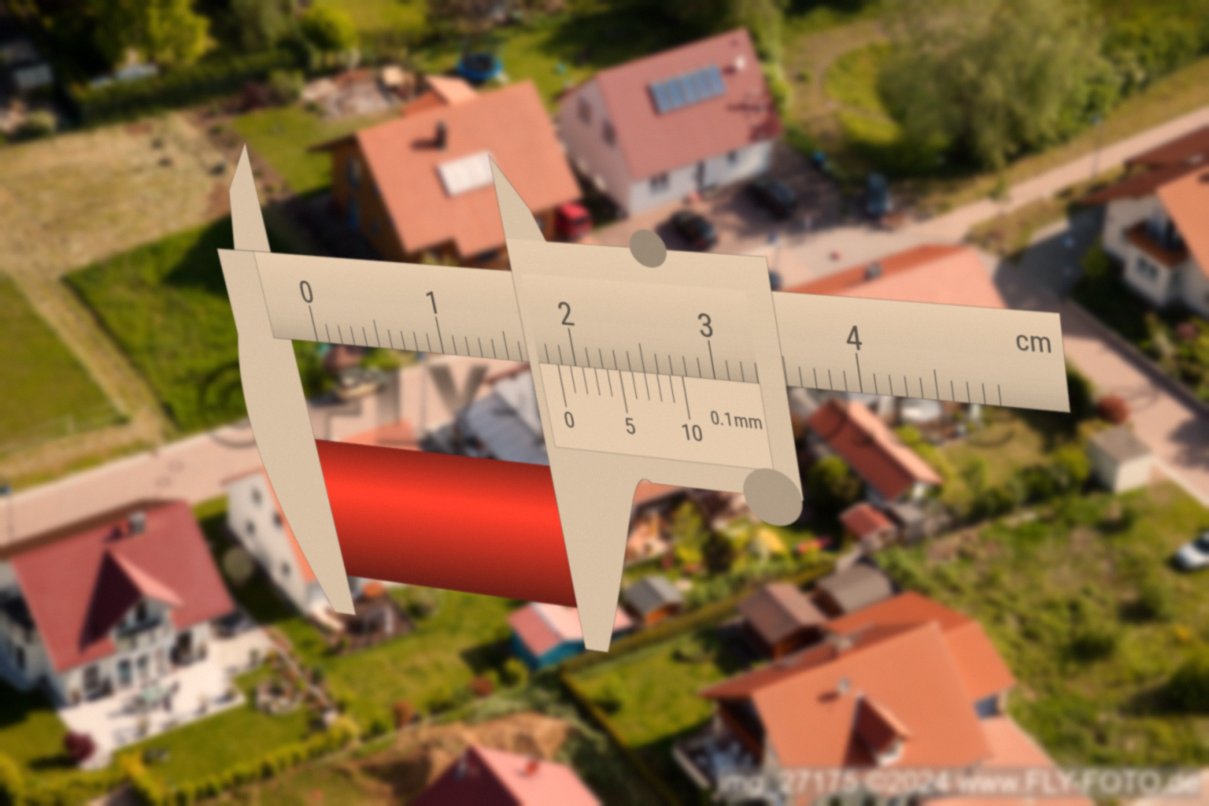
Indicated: {"value": 18.7, "unit": "mm"}
